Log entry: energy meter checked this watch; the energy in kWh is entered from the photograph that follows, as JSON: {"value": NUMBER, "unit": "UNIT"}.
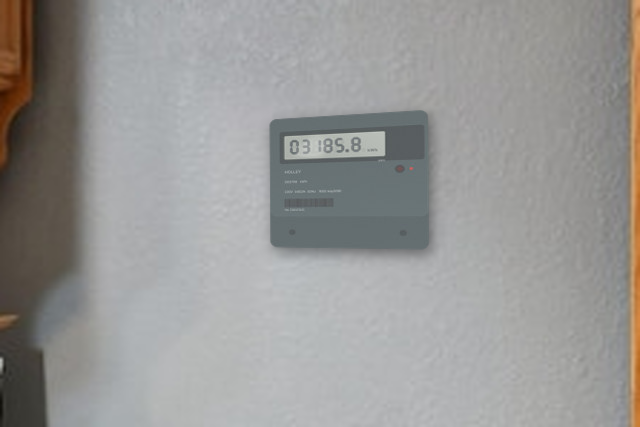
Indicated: {"value": 3185.8, "unit": "kWh"}
